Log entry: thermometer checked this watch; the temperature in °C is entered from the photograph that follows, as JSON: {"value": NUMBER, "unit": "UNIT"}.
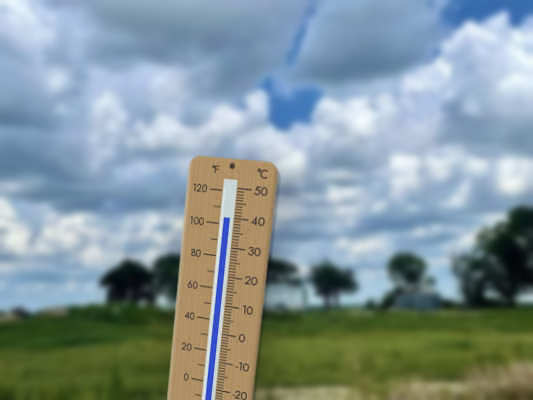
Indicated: {"value": 40, "unit": "°C"}
